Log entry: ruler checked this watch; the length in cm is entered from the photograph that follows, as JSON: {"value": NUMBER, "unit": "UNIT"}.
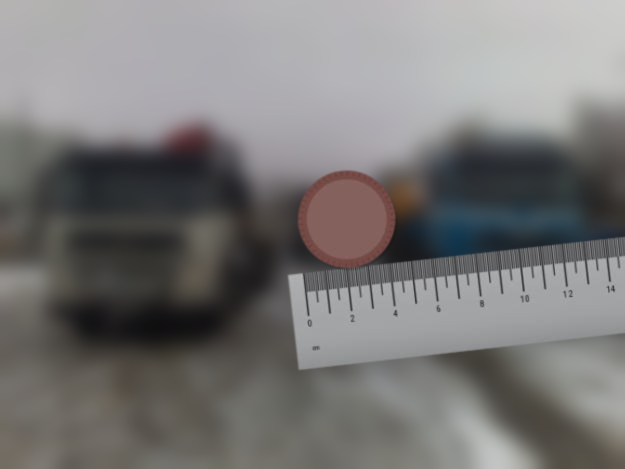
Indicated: {"value": 4.5, "unit": "cm"}
